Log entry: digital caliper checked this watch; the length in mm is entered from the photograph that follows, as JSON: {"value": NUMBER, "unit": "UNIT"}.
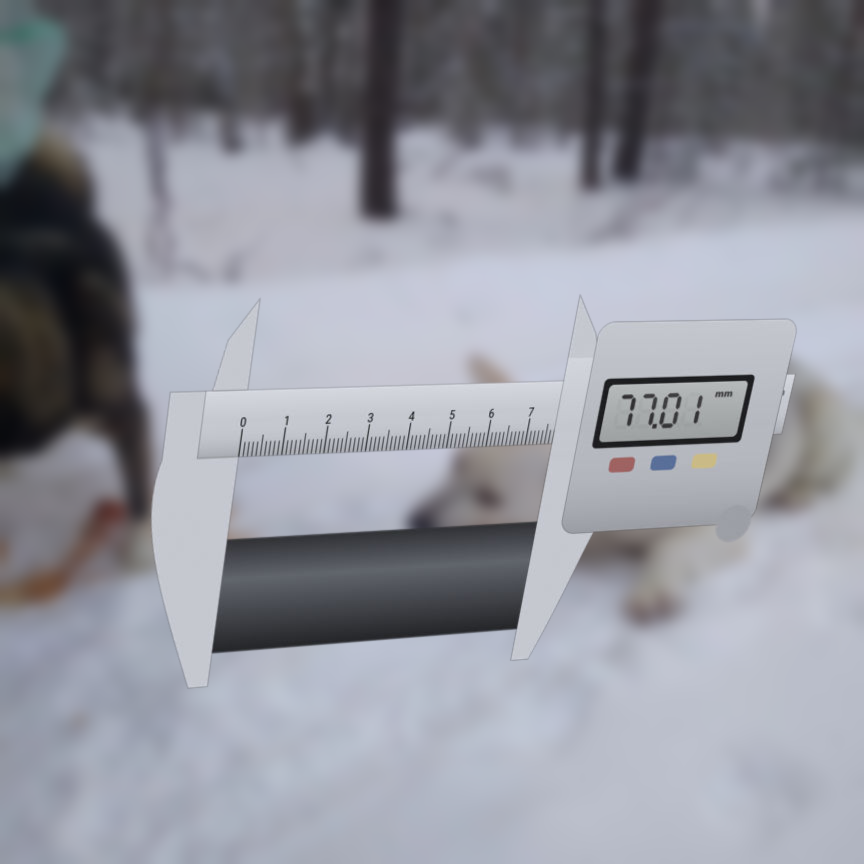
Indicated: {"value": 77.01, "unit": "mm"}
